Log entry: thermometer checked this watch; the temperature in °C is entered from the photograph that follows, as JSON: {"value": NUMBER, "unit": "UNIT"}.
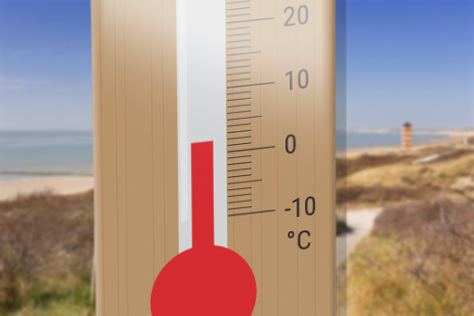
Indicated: {"value": 2, "unit": "°C"}
